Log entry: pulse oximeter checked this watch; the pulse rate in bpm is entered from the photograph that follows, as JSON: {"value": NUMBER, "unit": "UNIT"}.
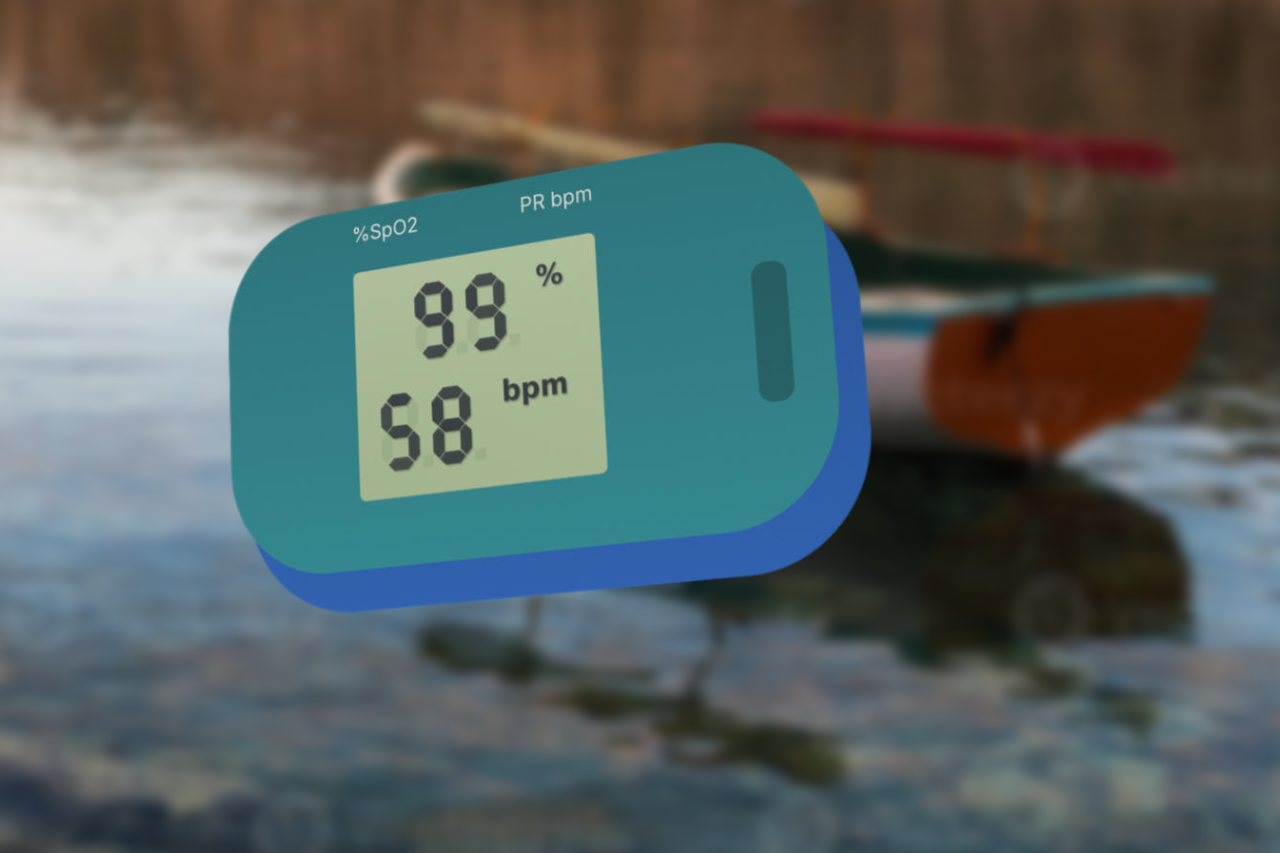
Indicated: {"value": 58, "unit": "bpm"}
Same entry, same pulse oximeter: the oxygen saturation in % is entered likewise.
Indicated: {"value": 99, "unit": "%"}
